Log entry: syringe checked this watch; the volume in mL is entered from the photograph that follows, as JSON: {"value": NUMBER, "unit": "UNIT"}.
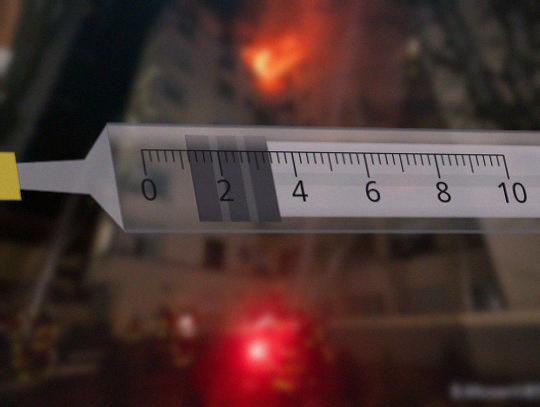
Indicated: {"value": 1.2, "unit": "mL"}
